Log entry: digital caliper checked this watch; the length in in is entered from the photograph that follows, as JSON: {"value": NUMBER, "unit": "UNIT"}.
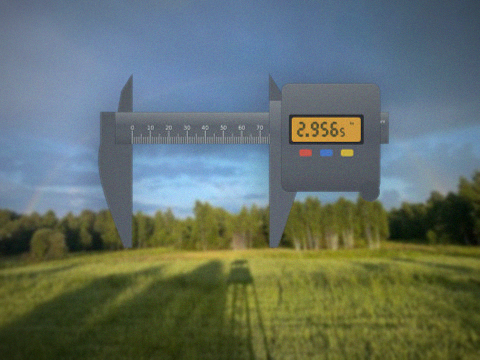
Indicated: {"value": 2.9565, "unit": "in"}
